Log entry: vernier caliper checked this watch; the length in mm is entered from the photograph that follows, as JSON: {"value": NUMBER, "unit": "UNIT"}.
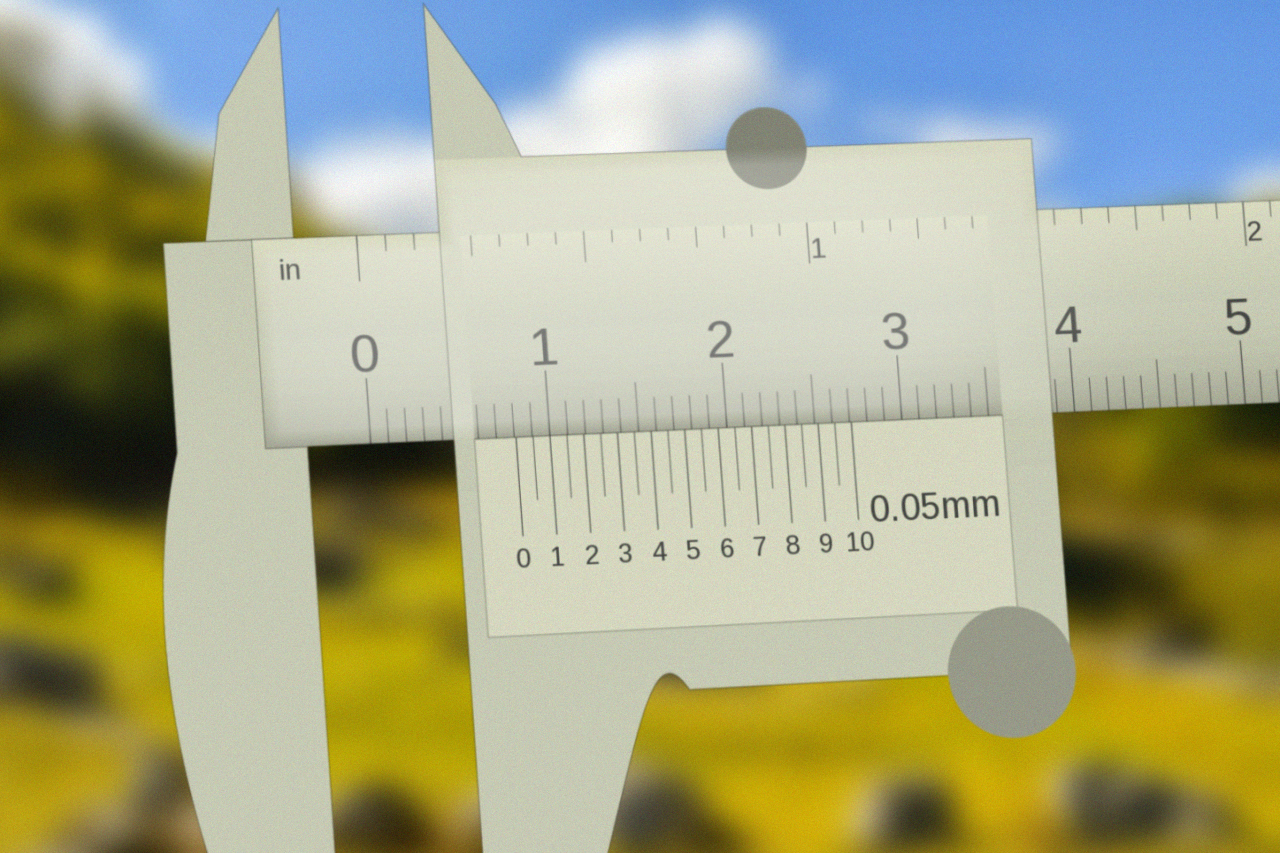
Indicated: {"value": 8.1, "unit": "mm"}
